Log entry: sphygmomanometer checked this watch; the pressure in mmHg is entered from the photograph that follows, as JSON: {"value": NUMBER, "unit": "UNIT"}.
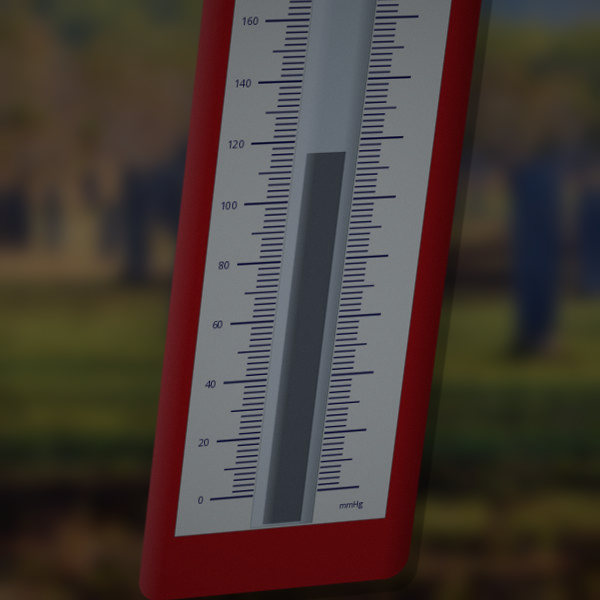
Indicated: {"value": 116, "unit": "mmHg"}
